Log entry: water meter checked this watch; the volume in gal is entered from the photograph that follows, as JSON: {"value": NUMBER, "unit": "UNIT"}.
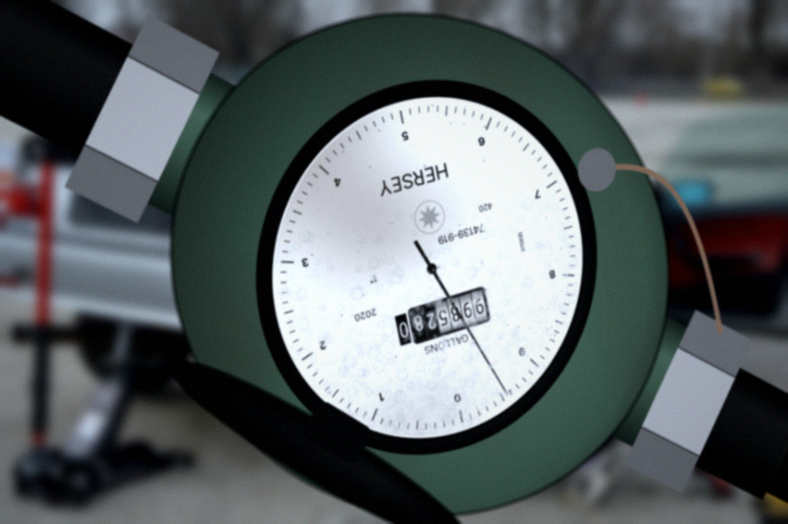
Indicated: {"value": 9985279.4, "unit": "gal"}
